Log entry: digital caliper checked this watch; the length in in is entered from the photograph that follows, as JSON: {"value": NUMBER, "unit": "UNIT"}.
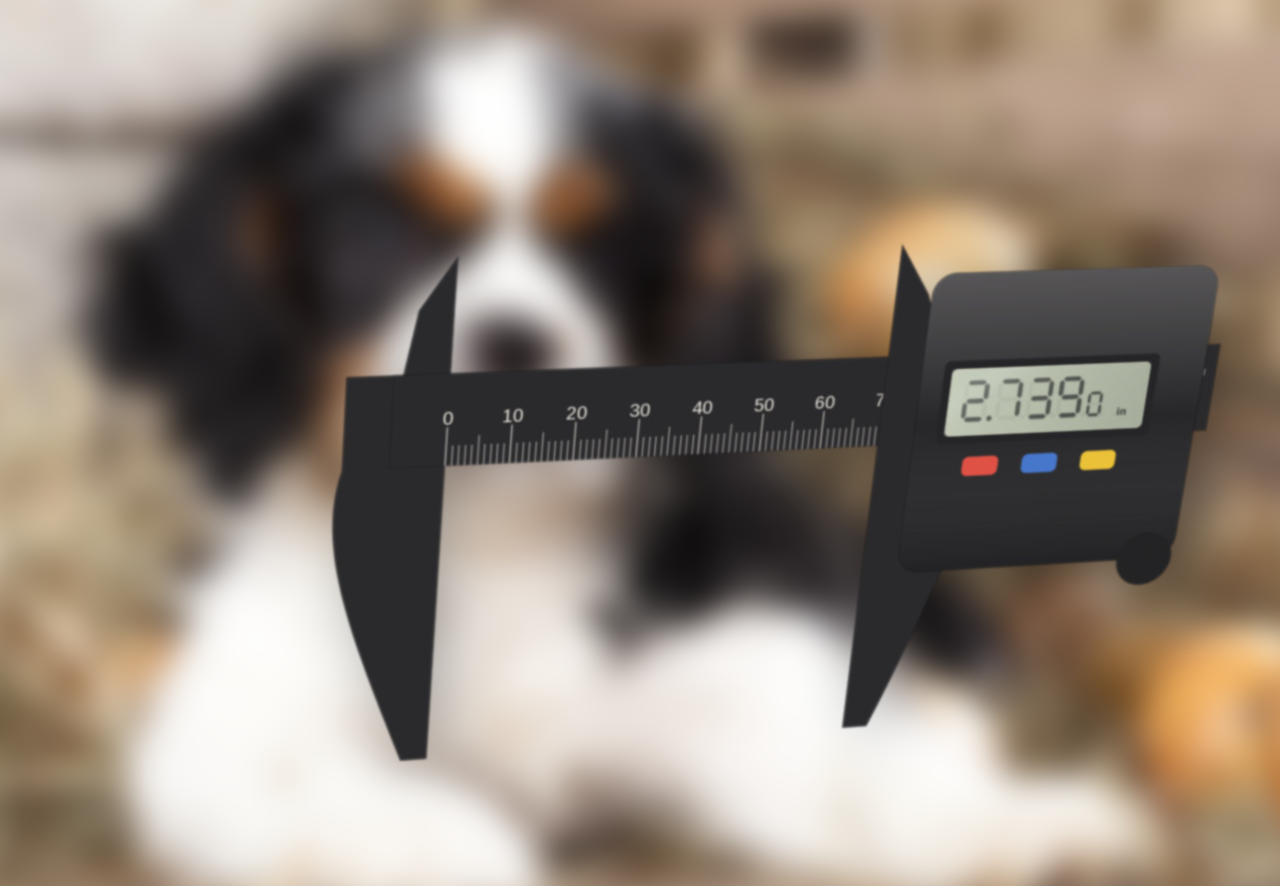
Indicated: {"value": 2.7390, "unit": "in"}
